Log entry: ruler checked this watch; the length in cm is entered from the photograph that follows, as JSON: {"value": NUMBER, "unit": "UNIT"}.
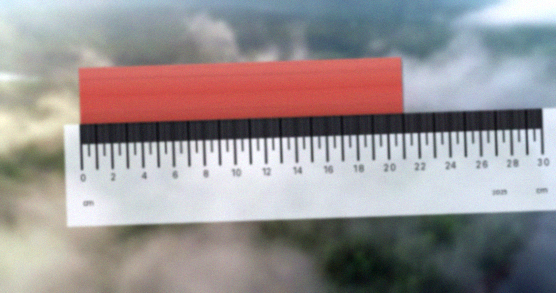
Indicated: {"value": 21, "unit": "cm"}
